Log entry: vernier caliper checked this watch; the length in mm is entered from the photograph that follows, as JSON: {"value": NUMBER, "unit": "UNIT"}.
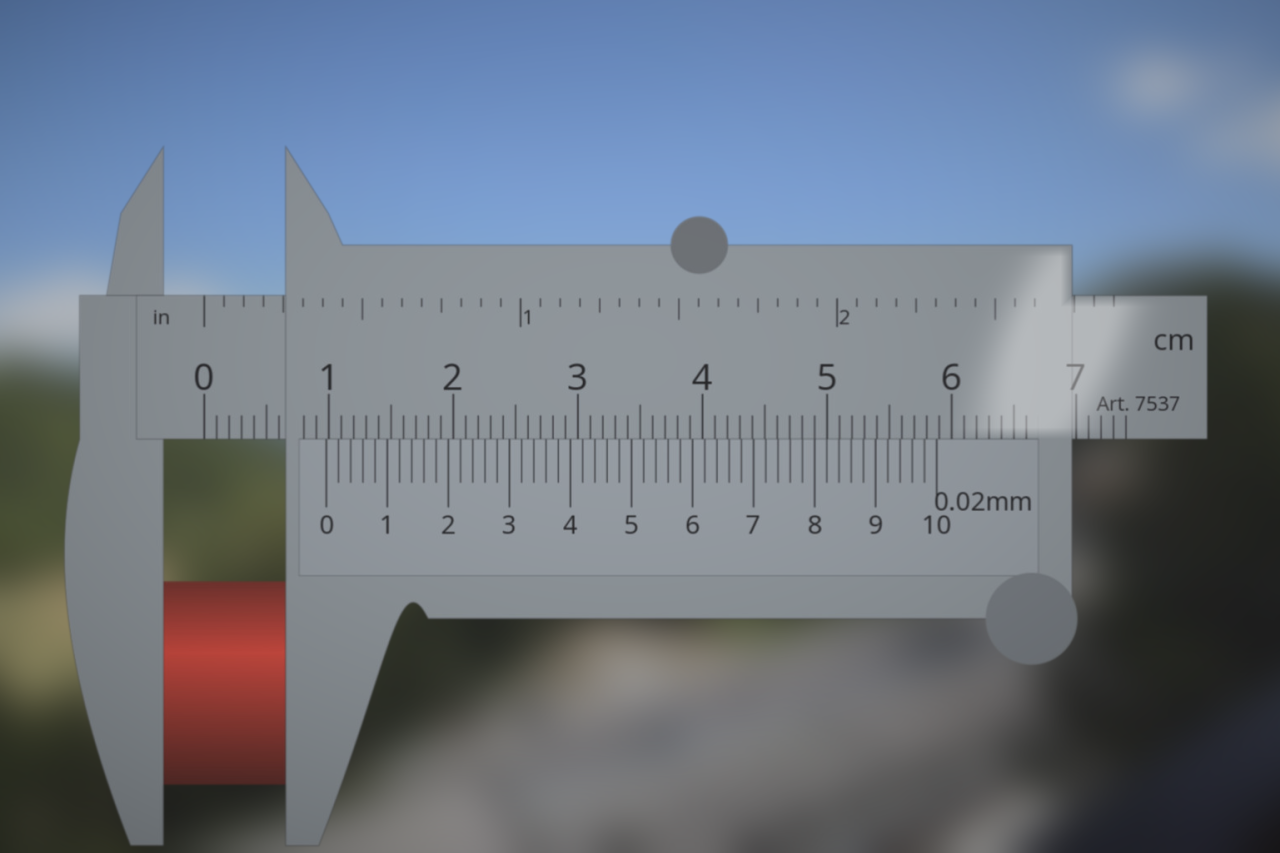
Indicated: {"value": 9.8, "unit": "mm"}
